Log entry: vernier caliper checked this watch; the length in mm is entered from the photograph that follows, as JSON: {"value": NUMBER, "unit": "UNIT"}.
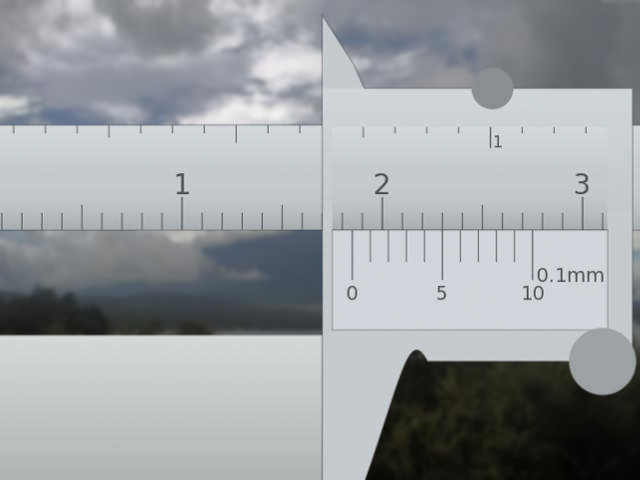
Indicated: {"value": 18.5, "unit": "mm"}
